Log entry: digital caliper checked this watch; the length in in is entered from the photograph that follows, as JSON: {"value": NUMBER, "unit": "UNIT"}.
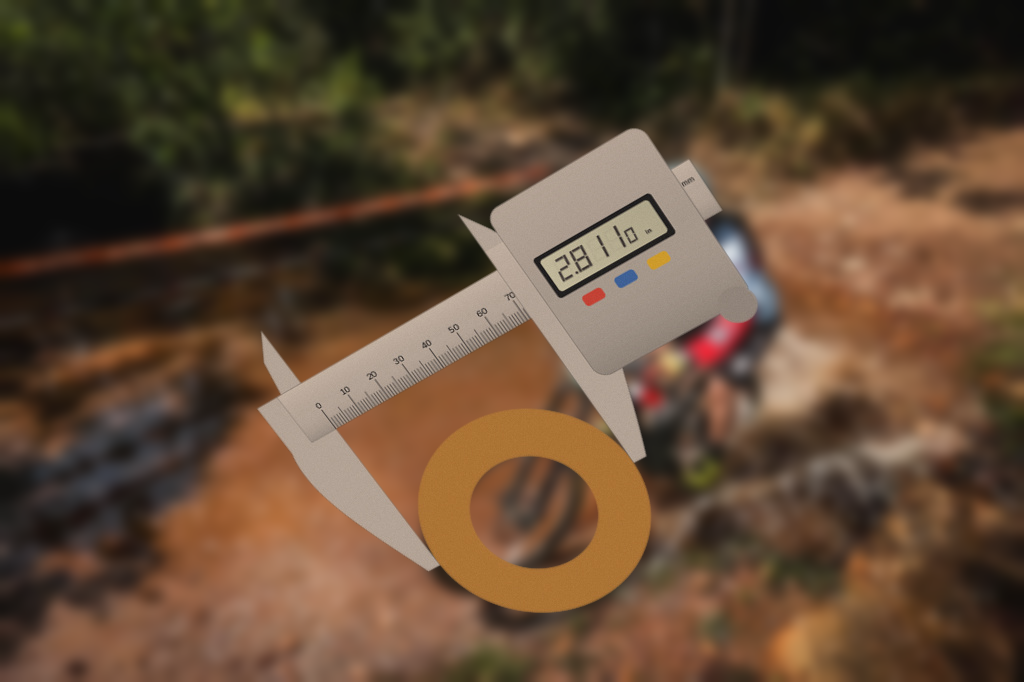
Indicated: {"value": 2.8110, "unit": "in"}
